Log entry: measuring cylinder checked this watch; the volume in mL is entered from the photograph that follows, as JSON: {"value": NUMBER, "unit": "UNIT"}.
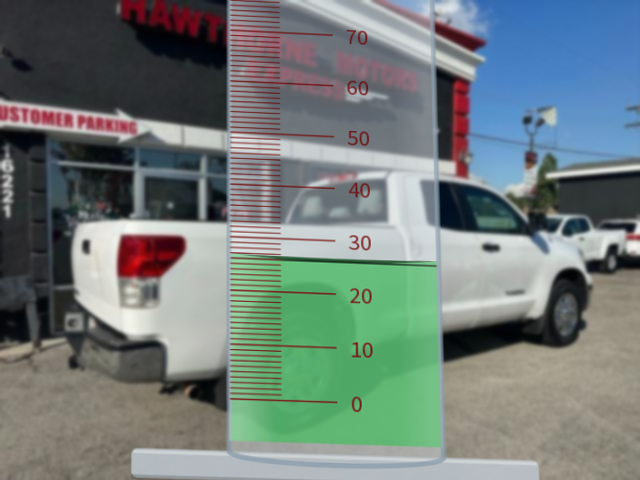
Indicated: {"value": 26, "unit": "mL"}
